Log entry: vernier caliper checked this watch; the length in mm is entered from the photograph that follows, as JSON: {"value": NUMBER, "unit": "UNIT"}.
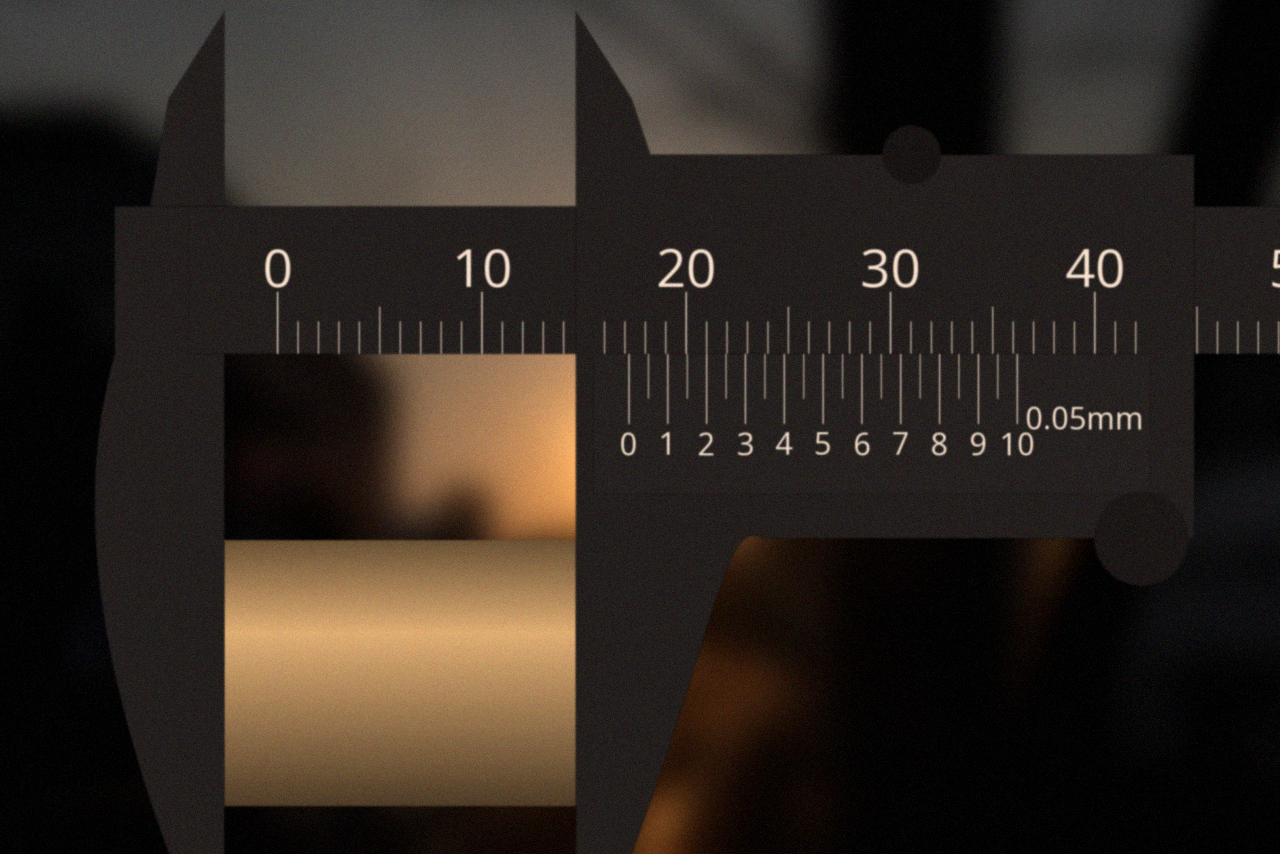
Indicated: {"value": 17.2, "unit": "mm"}
